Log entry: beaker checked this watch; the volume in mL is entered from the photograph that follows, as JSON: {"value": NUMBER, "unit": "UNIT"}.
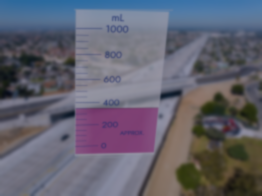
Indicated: {"value": 350, "unit": "mL"}
